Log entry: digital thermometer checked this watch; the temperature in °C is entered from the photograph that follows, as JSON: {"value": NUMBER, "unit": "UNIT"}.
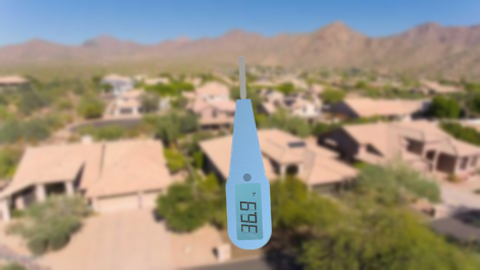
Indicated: {"value": 36.9, "unit": "°C"}
